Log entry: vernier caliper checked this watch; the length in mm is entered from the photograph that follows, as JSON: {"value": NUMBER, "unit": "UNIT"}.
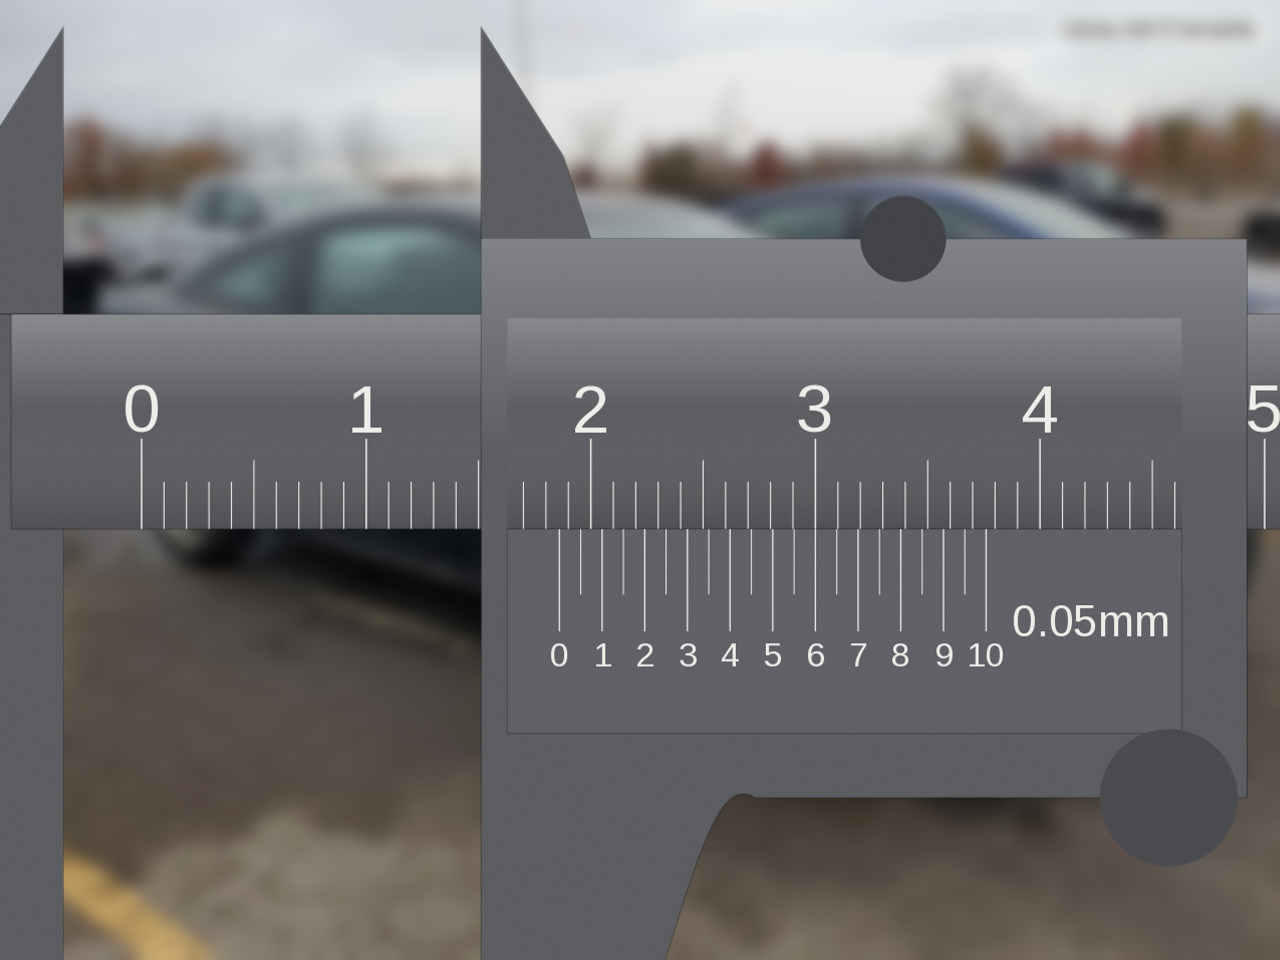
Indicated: {"value": 18.6, "unit": "mm"}
